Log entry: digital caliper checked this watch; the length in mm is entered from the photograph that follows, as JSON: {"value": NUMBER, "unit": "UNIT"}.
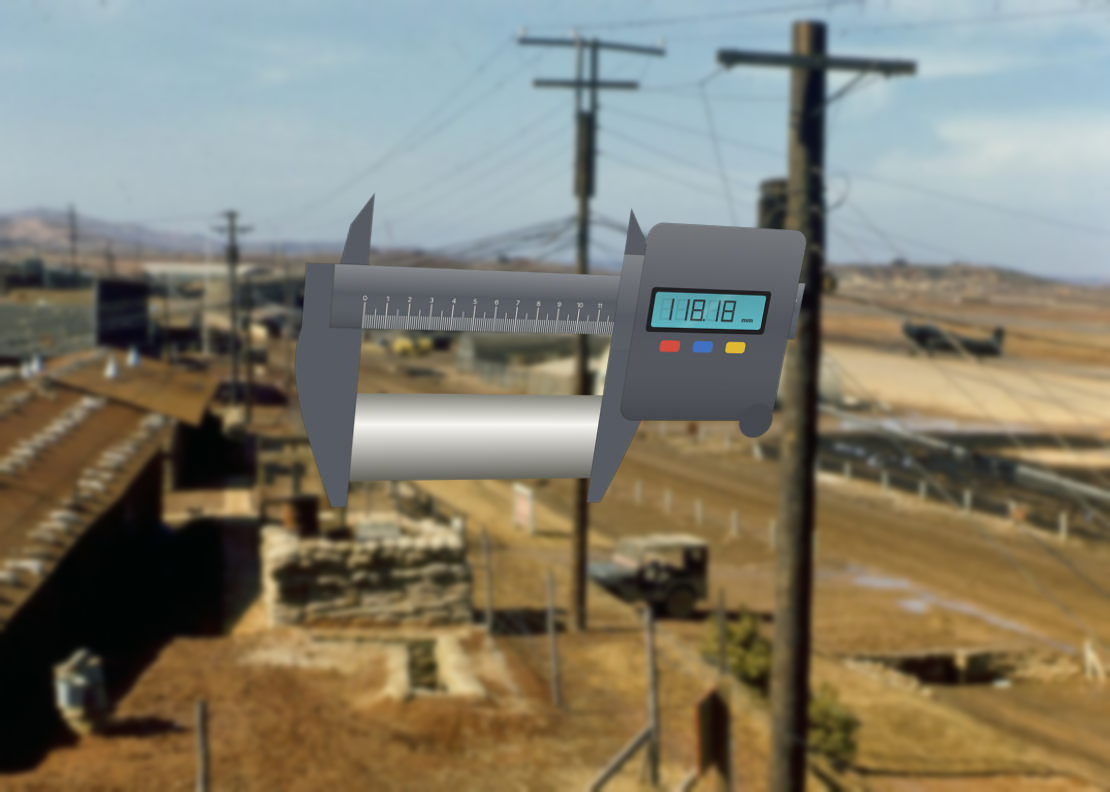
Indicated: {"value": 118.18, "unit": "mm"}
